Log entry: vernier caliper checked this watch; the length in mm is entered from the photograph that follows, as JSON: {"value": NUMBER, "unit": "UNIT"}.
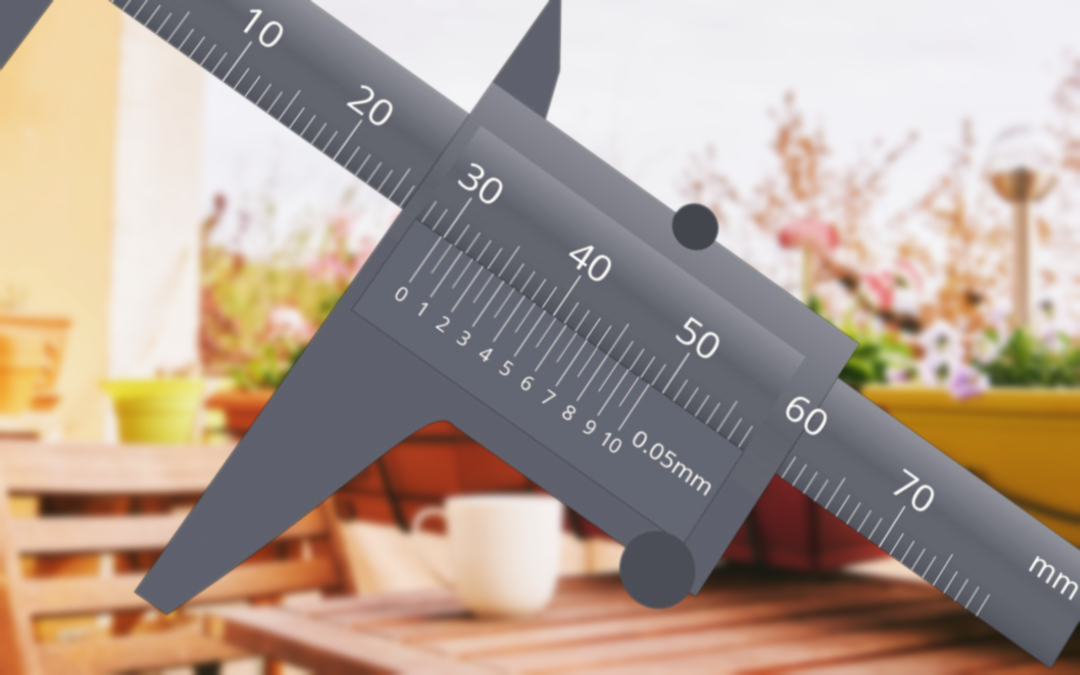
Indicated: {"value": 29.8, "unit": "mm"}
